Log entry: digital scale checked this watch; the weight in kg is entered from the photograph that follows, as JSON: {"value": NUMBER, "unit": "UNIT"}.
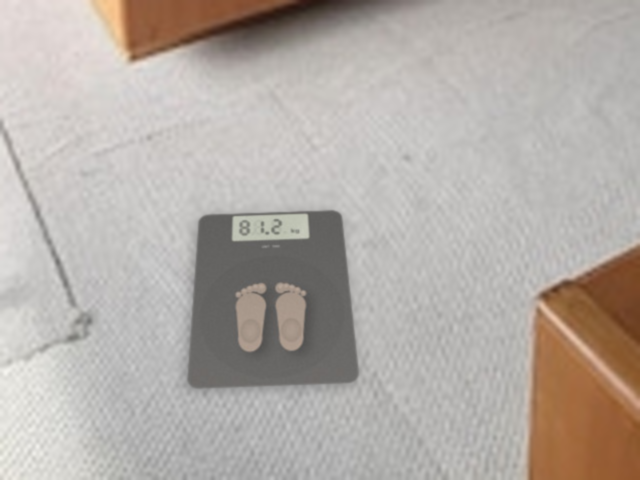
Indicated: {"value": 81.2, "unit": "kg"}
